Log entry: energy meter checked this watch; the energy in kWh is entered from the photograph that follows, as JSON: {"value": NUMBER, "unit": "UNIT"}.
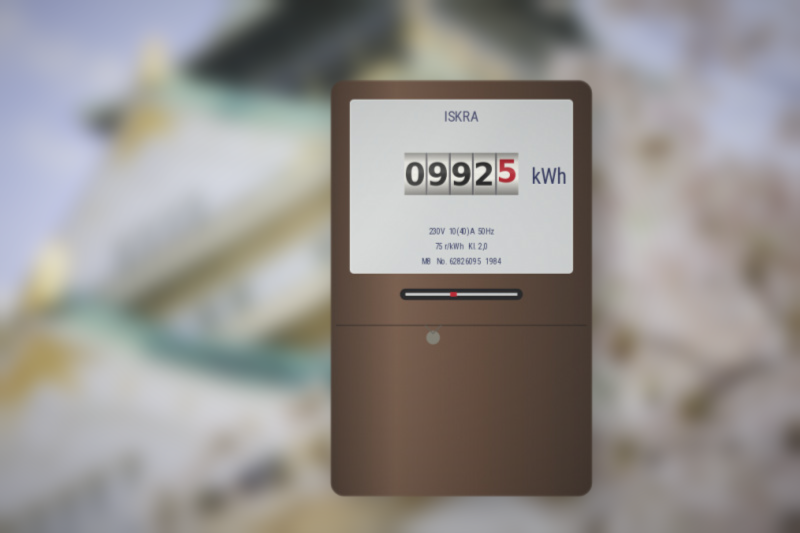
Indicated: {"value": 992.5, "unit": "kWh"}
